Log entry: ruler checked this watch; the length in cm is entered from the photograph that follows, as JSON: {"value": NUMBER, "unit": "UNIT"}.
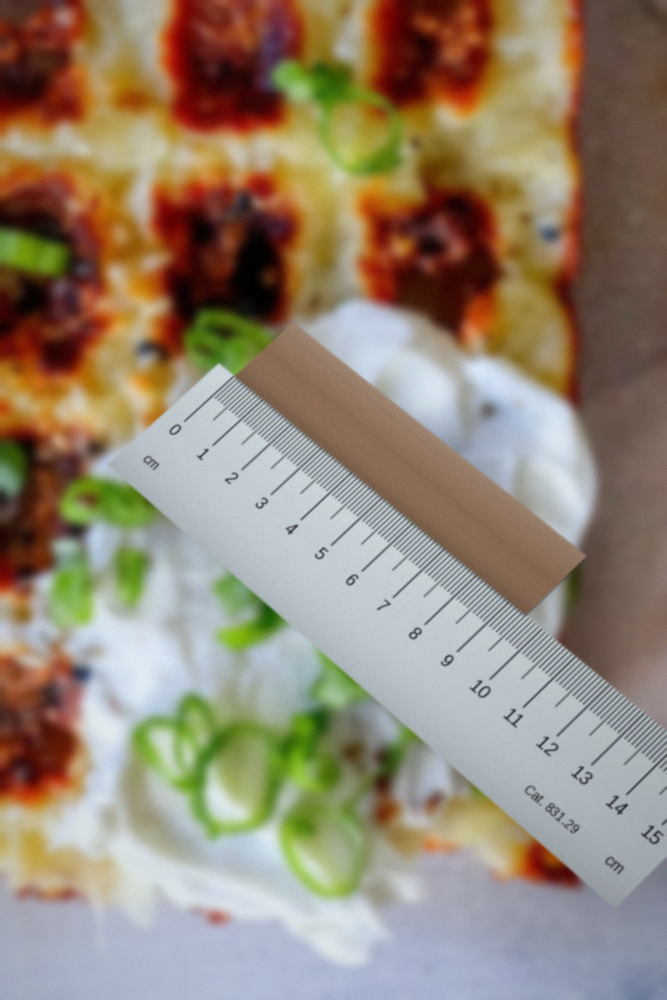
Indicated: {"value": 9.5, "unit": "cm"}
